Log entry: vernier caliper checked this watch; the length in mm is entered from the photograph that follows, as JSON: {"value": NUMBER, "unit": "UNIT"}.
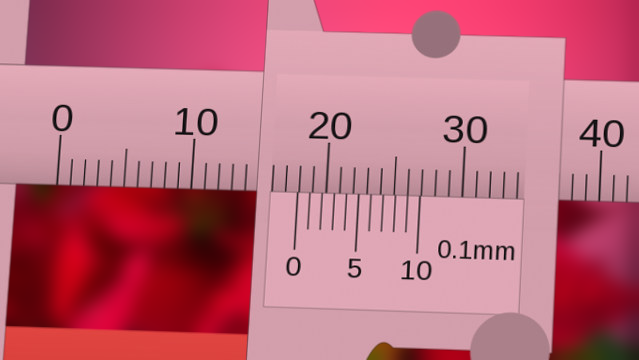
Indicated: {"value": 17.9, "unit": "mm"}
